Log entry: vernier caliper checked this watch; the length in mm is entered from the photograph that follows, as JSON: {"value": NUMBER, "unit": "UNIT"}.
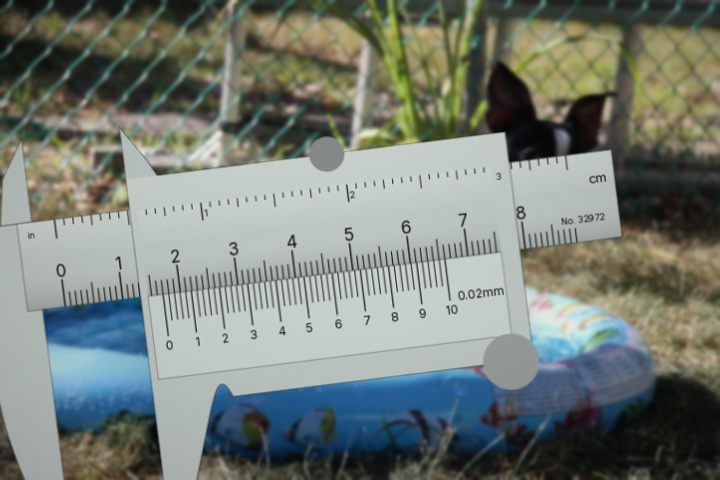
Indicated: {"value": 17.0, "unit": "mm"}
